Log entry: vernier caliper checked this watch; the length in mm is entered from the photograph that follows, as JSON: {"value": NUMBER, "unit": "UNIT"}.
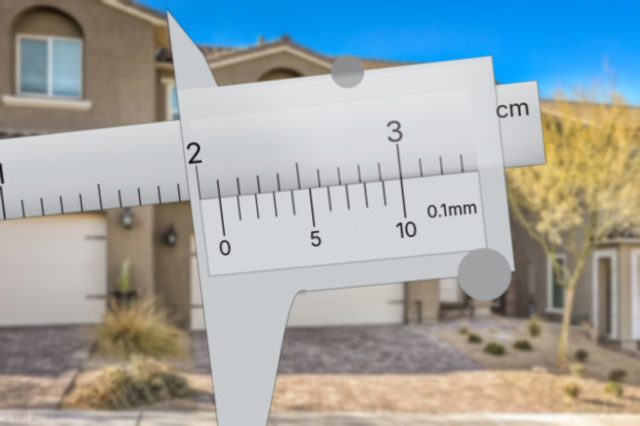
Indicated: {"value": 21.0, "unit": "mm"}
